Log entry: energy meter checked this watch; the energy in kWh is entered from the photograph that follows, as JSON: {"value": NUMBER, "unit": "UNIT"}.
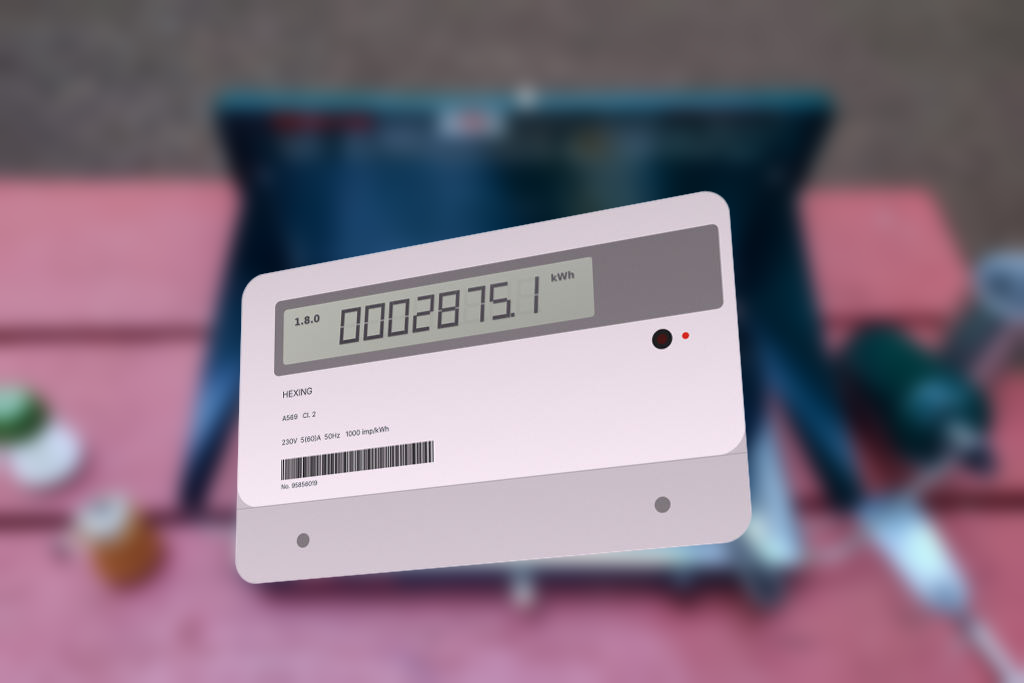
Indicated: {"value": 2875.1, "unit": "kWh"}
